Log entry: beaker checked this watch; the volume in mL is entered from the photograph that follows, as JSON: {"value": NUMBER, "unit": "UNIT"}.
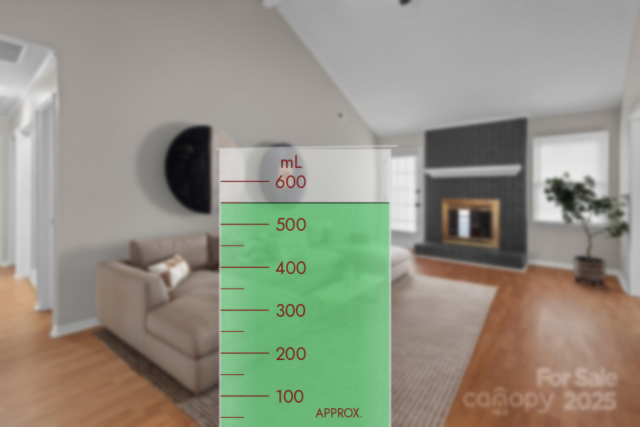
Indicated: {"value": 550, "unit": "mL"}
